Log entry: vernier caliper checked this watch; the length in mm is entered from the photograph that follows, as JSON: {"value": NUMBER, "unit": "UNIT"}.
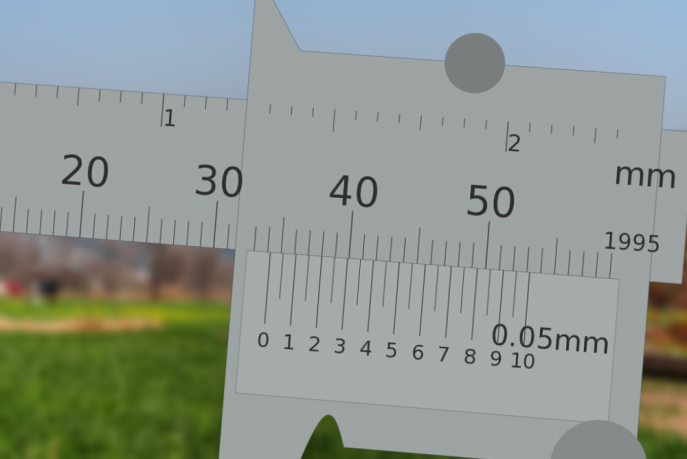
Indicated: {"value": 34.2, "unit": "mm"}
